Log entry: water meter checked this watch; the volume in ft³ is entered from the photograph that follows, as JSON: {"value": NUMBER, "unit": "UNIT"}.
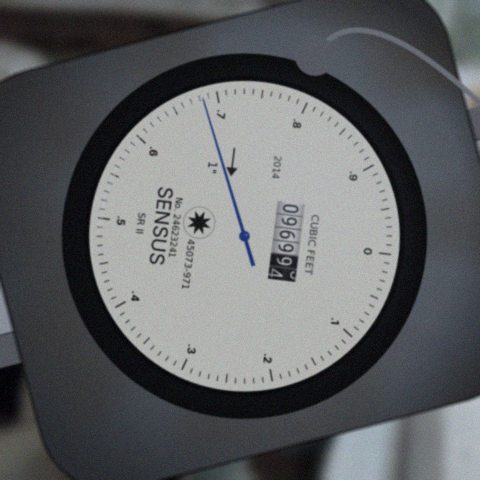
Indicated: {"value": 96993.68, "unit": "ft³"}
